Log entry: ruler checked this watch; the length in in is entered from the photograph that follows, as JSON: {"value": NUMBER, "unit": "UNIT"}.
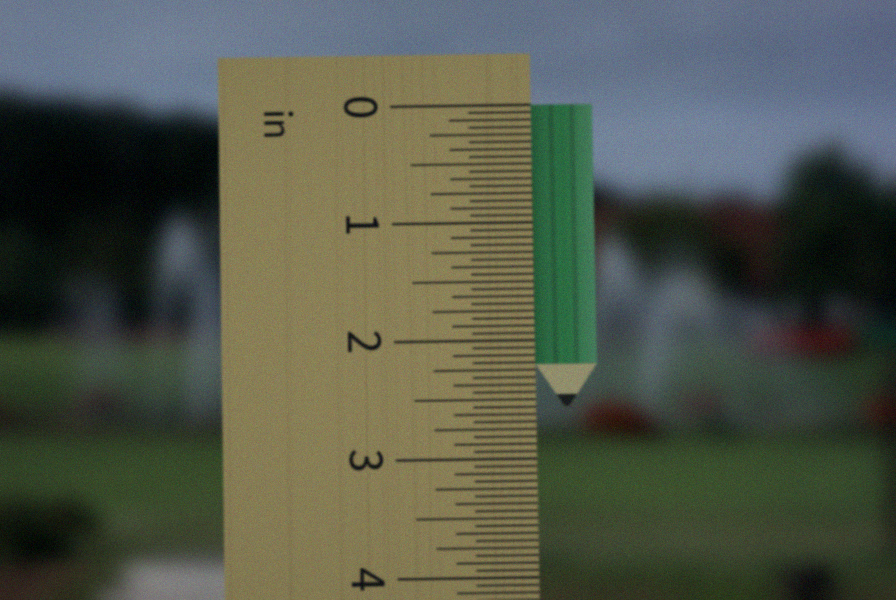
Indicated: {"value": 2.5625, "unit": "in"}
